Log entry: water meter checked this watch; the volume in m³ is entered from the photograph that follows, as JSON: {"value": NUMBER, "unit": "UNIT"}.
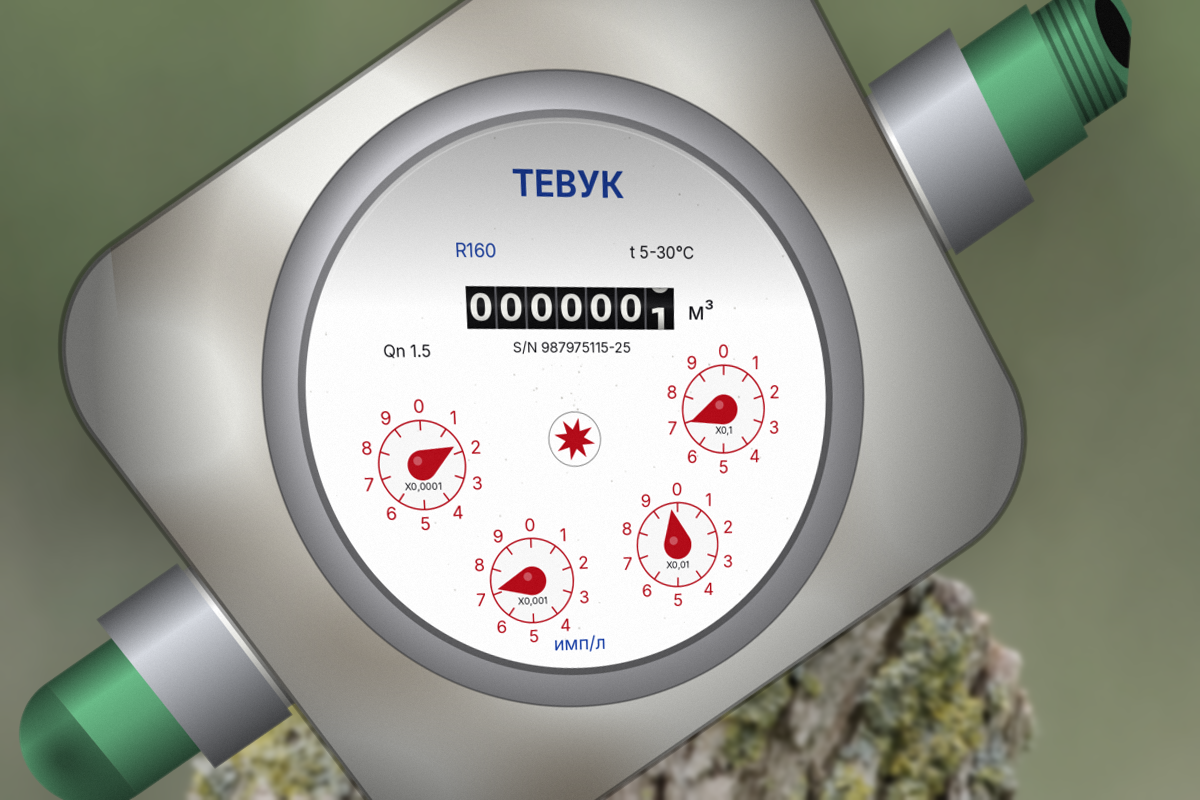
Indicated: {"value": 0.6971, "unit": "m³"}
